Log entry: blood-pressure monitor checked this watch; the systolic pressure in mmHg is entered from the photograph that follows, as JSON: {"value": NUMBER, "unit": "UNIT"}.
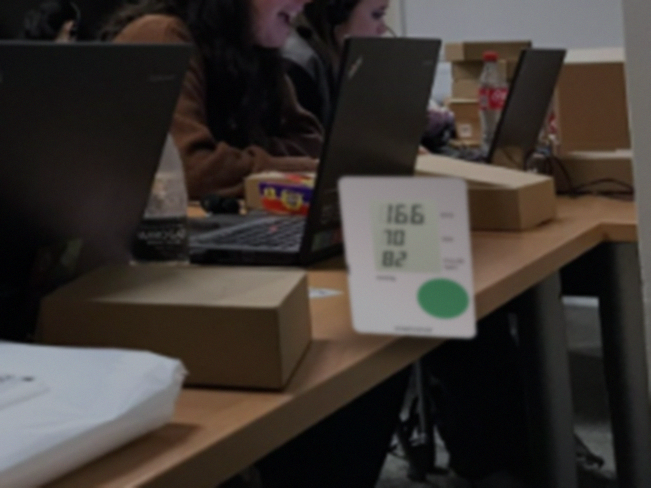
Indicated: {"value": 166, "unit": "mmHg"}
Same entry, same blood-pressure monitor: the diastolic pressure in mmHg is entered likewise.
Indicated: {"value": 70, "unit": "mmHg"}
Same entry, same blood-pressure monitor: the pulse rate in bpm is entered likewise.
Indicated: {"value": 82, "unit": "bpm"}
